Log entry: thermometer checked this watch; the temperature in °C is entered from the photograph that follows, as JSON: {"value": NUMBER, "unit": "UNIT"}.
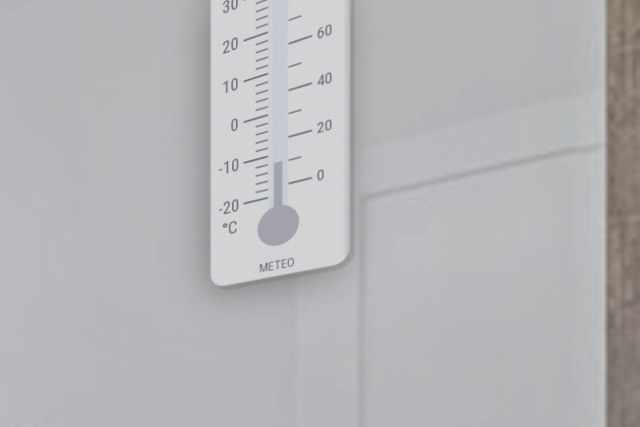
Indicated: {"value": -12, "unit": "°C"}
